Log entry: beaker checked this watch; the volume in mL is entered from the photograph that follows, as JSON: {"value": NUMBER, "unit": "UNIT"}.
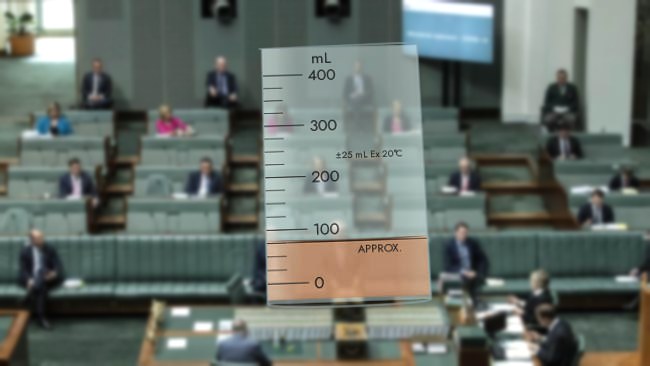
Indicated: {"value": 75, "unit": "mL"}
